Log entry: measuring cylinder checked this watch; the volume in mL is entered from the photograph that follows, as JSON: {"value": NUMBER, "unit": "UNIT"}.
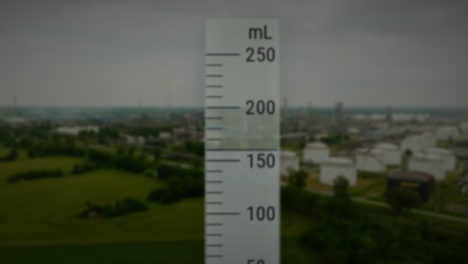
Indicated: {"value": 160, "unit": "mL"}
